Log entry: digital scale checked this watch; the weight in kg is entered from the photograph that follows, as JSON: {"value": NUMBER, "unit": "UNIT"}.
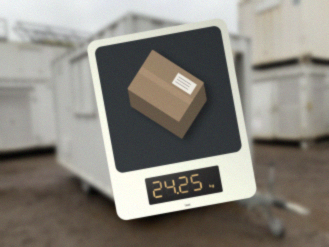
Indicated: {"value": 24.25, "unit": "kg"}
